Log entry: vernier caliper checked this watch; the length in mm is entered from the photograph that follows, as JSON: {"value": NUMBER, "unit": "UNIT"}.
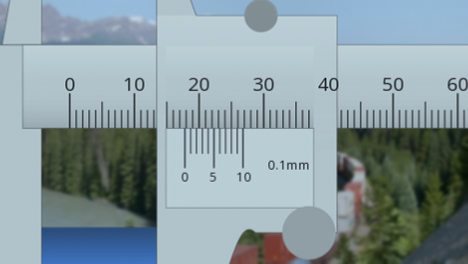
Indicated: {"value": 17.8, "unit": "mm"}
